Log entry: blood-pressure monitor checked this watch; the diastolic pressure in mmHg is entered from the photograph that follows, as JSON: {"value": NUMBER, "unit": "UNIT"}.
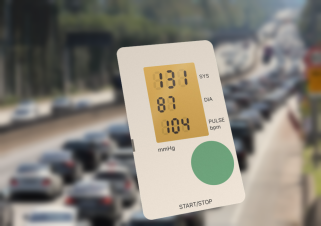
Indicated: {"value": 87, "unit": "mmHg"}
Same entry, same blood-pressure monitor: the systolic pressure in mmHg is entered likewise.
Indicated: {"value": 131, "unit": "mmHg"}
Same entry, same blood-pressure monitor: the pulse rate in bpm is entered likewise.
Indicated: {"value": 104, "unit": "bpm"}
